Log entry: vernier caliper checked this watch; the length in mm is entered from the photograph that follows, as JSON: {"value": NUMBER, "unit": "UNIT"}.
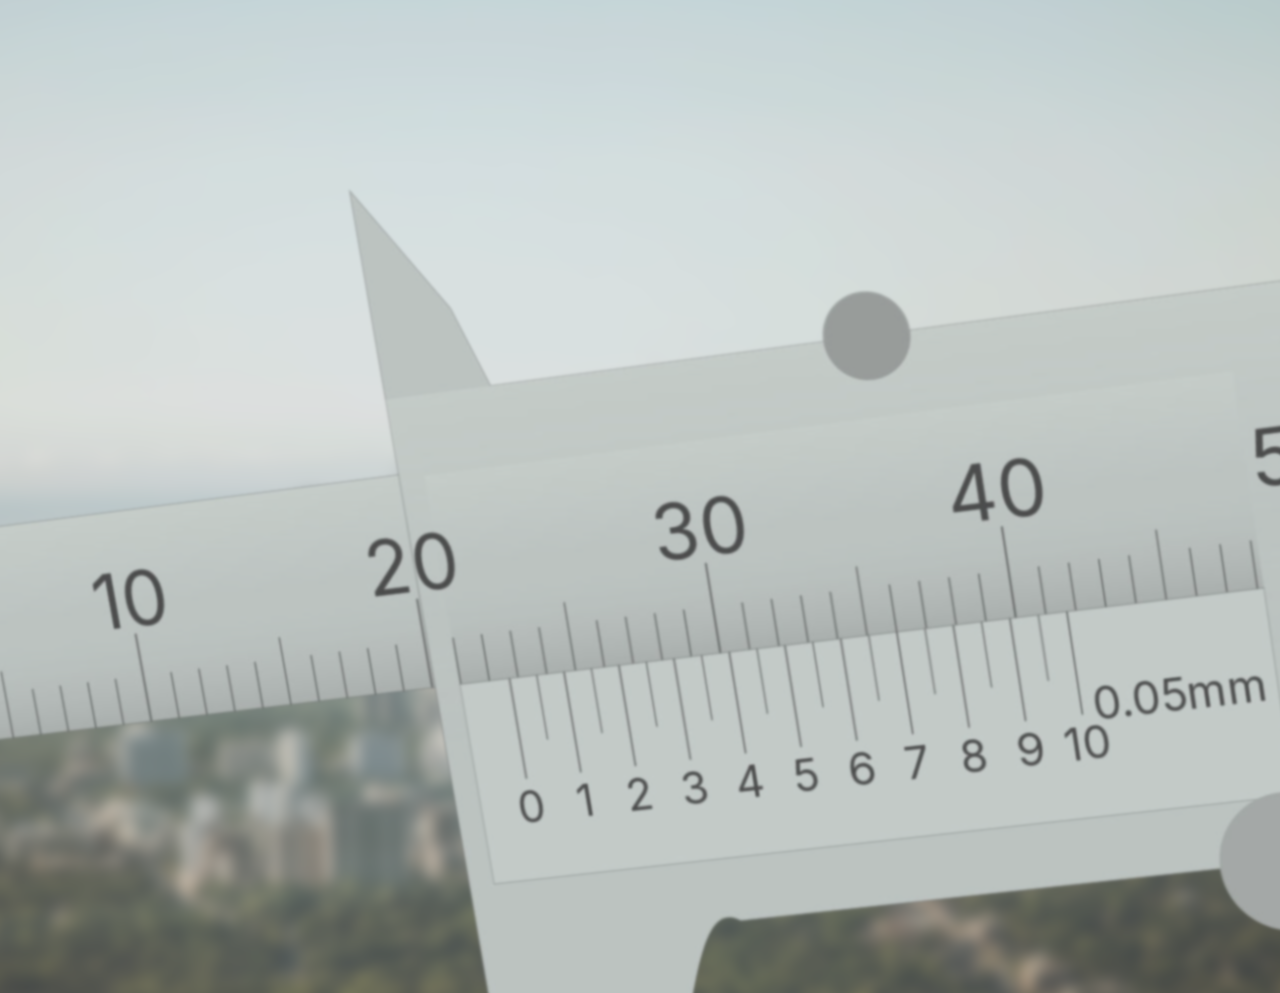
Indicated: {"value": 22.7, "unit": "mm"}
